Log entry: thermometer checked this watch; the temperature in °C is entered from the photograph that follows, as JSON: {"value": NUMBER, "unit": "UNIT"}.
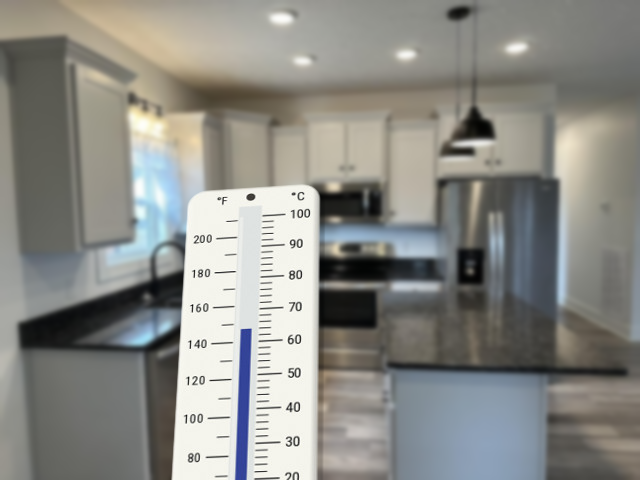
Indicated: {"value": 64, "unit": "°C"}
